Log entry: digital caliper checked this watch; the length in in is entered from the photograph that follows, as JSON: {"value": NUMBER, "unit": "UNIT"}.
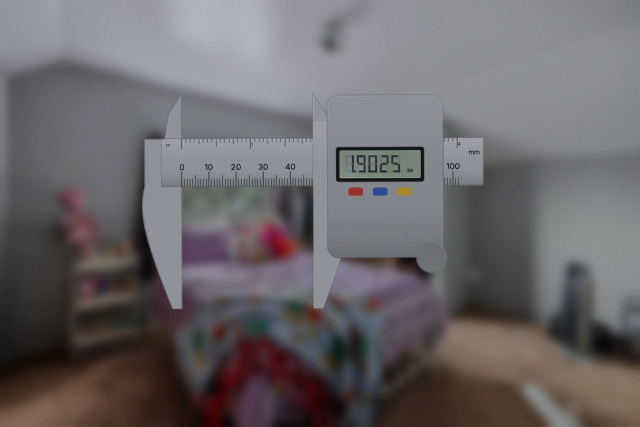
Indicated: {"value": 1.9025, "unit": "in"}
